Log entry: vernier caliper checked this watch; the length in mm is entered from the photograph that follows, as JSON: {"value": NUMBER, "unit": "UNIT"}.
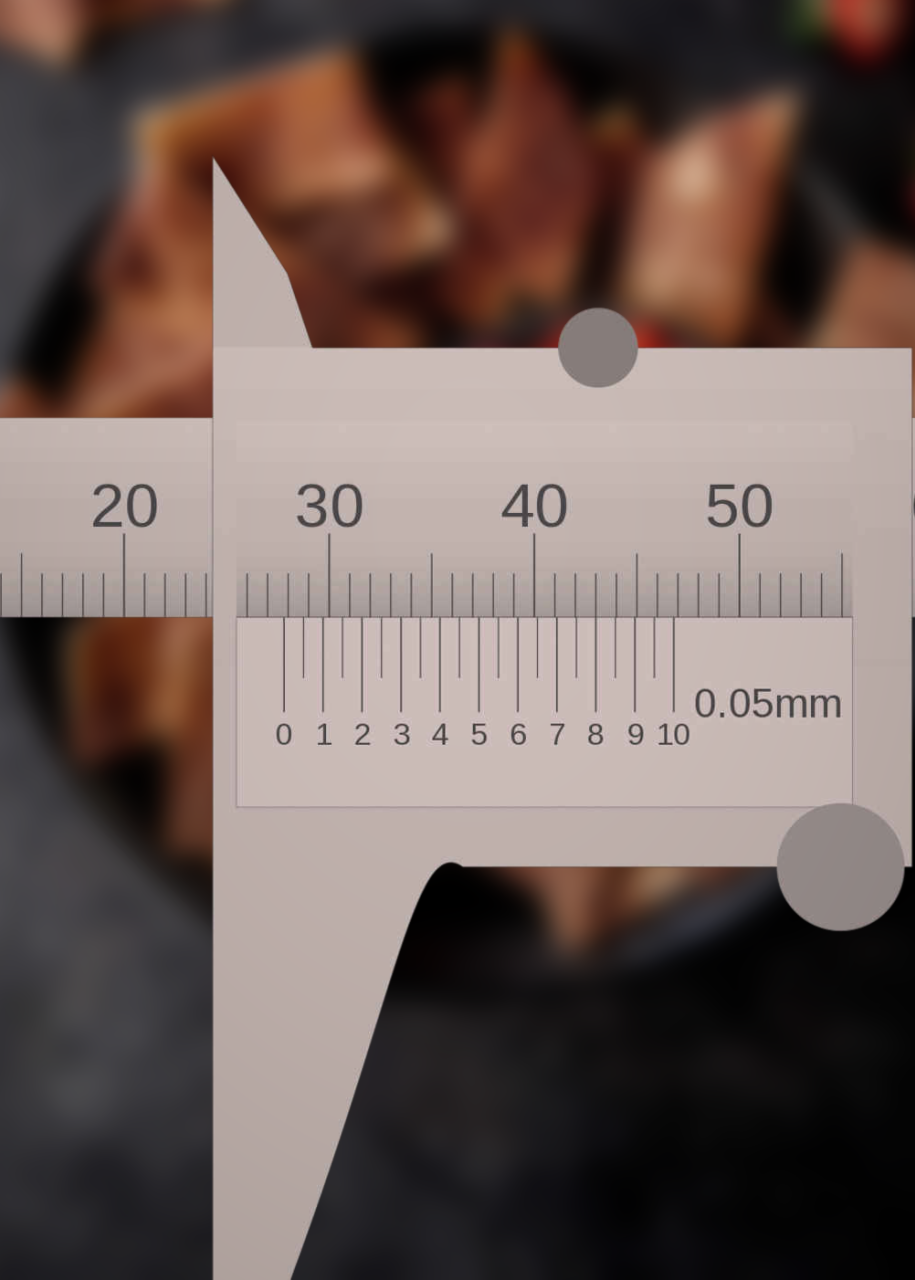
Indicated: {"value": 27.8, "unit": "mm"}
